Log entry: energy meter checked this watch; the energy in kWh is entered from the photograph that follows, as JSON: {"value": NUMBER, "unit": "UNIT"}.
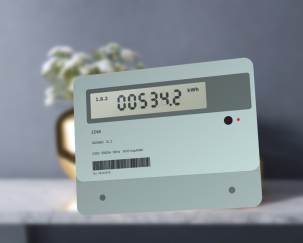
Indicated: {"value": 534.2, "unit": "kWh"}
